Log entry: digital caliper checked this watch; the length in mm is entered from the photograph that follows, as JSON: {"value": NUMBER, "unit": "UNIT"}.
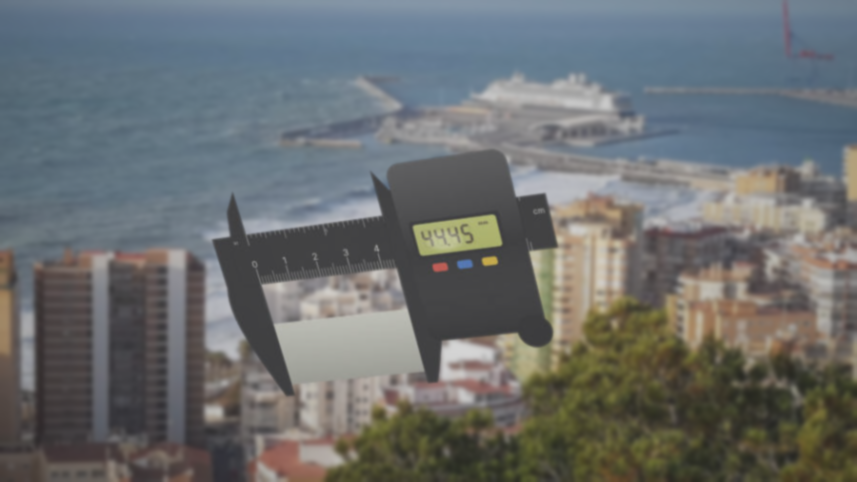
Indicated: {"value": 44.45, "unit": "mm"}
